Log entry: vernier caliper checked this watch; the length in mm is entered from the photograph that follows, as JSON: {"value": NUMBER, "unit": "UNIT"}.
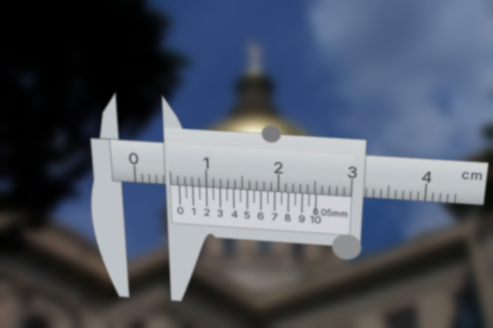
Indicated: {"value": 6.2, "unit": "mm"}
